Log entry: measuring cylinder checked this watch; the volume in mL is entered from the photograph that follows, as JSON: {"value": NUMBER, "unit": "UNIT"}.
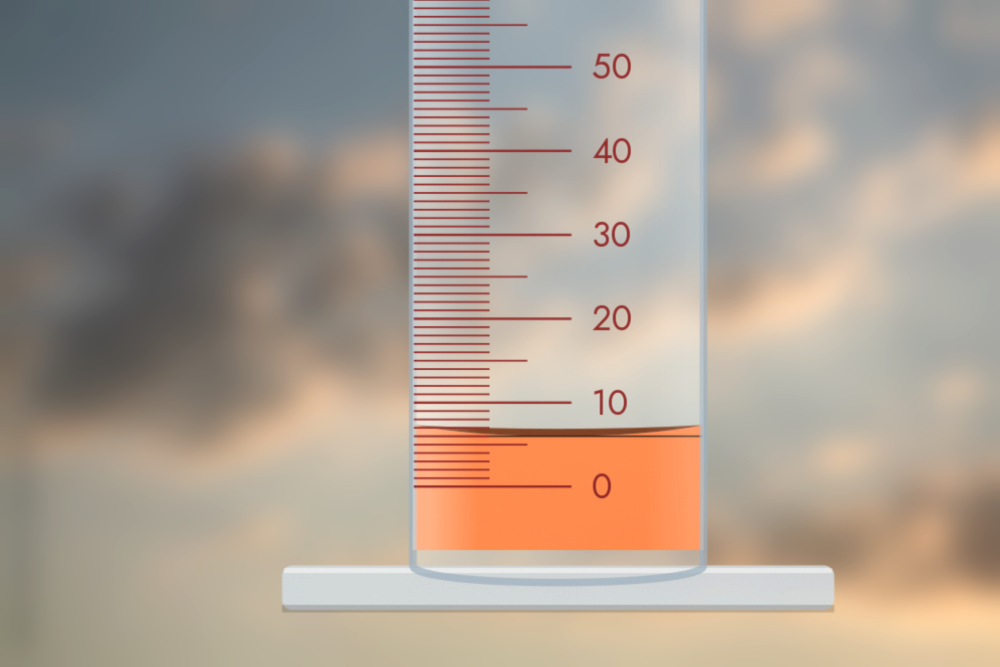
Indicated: {"value": 6, "unit": "mL"}
